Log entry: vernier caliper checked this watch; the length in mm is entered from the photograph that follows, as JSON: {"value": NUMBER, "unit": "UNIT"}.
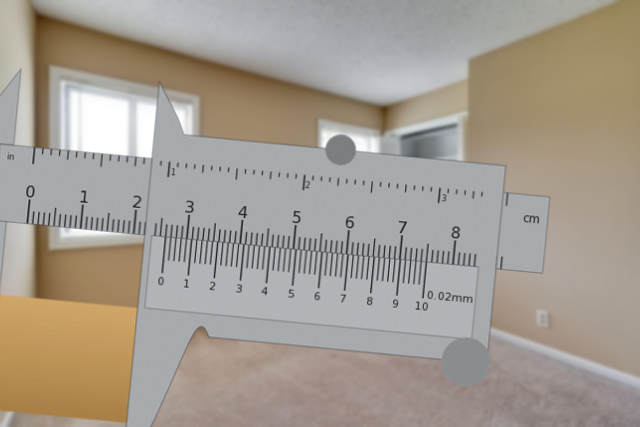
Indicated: {"value": 26.0, "unit": "mm"}
